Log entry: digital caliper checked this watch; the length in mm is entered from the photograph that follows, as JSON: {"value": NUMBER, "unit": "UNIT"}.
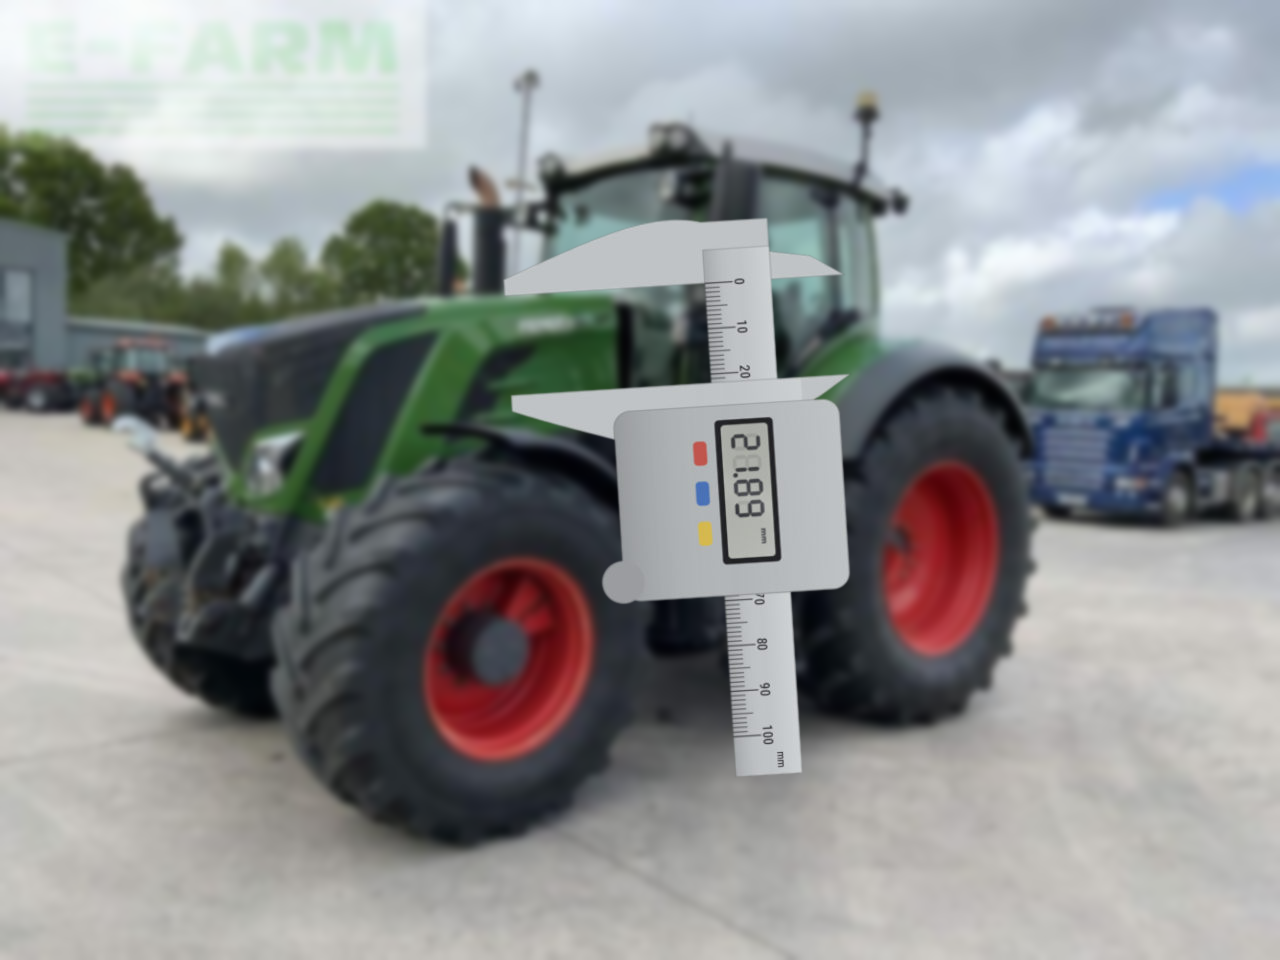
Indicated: {"value": 21.89, "unit": "mm"}
